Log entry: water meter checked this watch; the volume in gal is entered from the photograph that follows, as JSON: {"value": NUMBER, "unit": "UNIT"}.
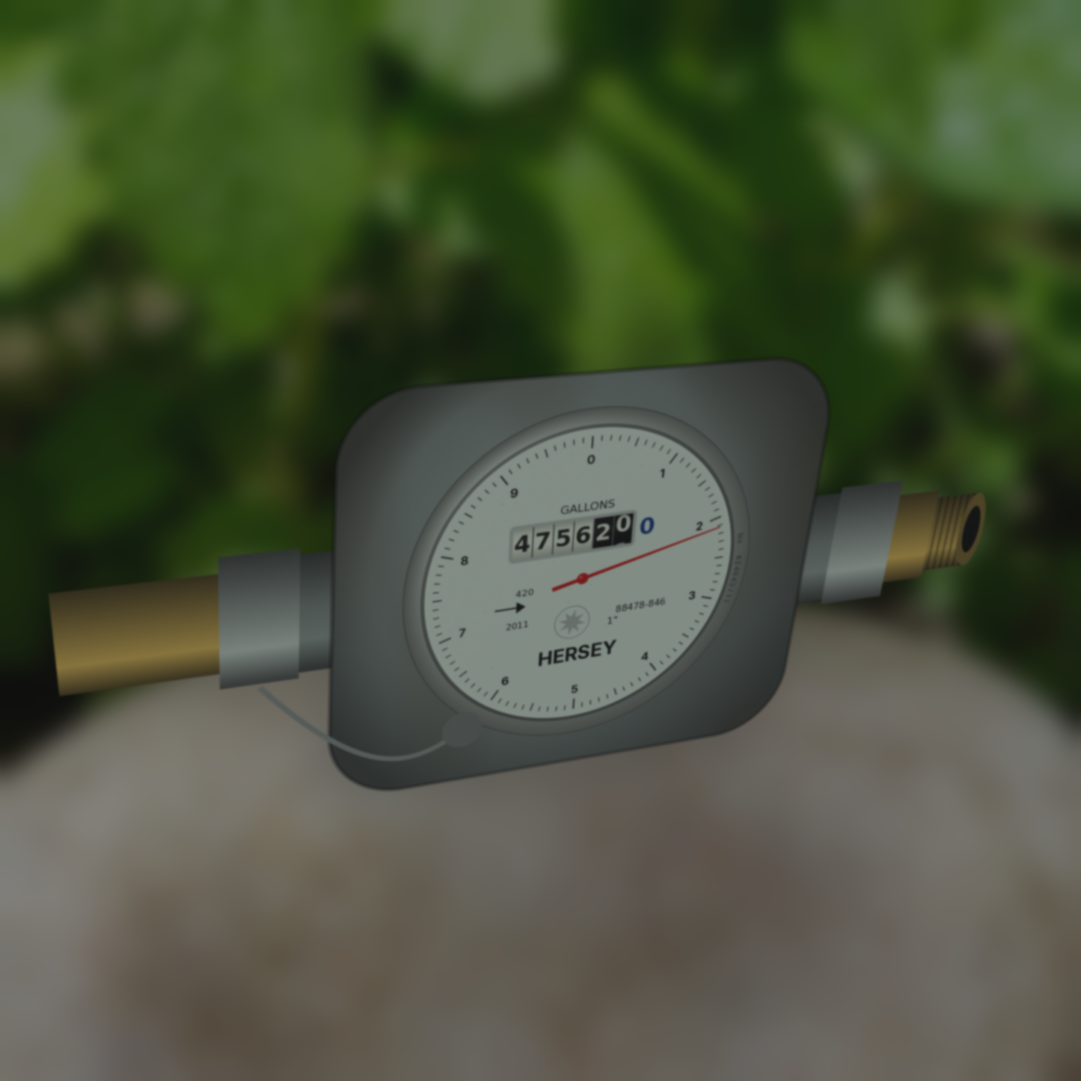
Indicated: {"value": 4756202.1, "unit": "gal"}
